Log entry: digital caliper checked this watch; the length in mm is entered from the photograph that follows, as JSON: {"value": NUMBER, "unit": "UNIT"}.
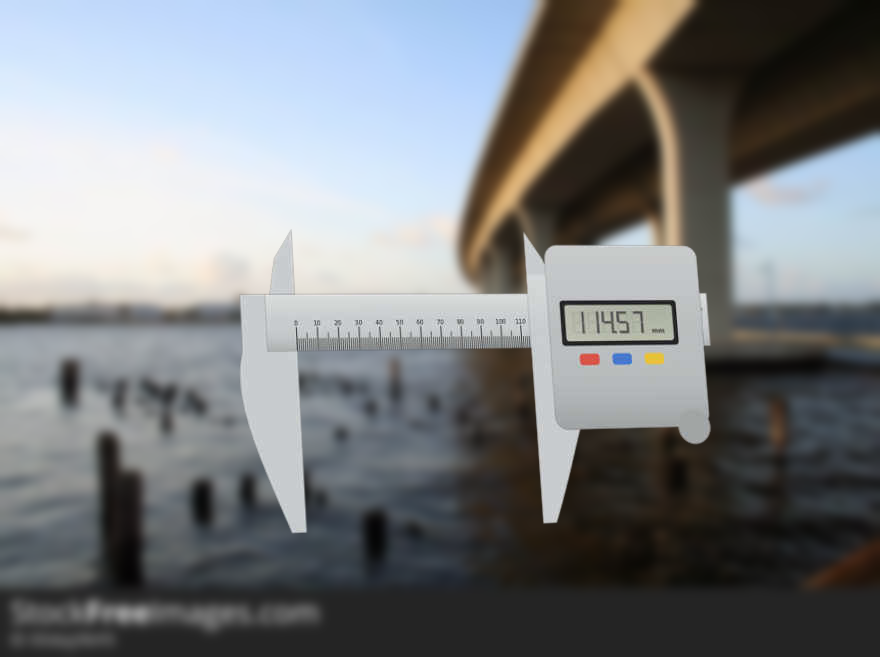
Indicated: {"value": 114.57, "unit": "mm"}
